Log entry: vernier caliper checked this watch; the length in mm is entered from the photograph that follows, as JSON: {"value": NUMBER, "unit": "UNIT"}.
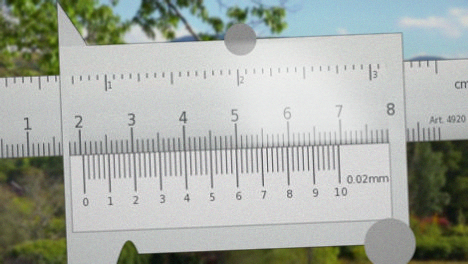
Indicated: {"value": 20.5, "unit": "mm"}
